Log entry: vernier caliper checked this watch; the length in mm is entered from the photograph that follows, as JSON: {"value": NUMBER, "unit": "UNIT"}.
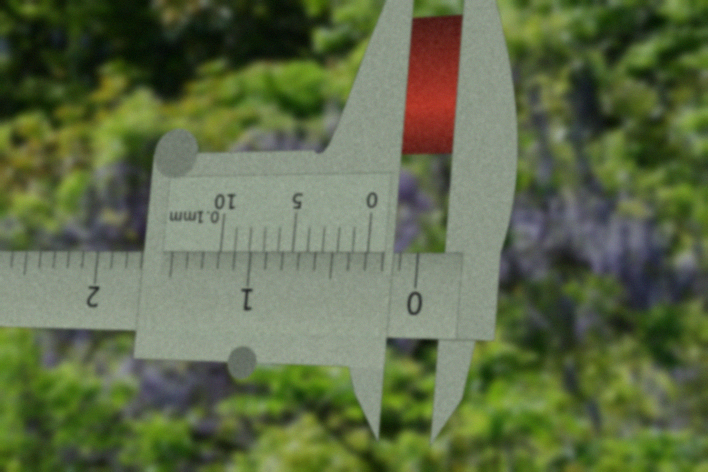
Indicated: {"value": 2.9, "unit": "mm"}
